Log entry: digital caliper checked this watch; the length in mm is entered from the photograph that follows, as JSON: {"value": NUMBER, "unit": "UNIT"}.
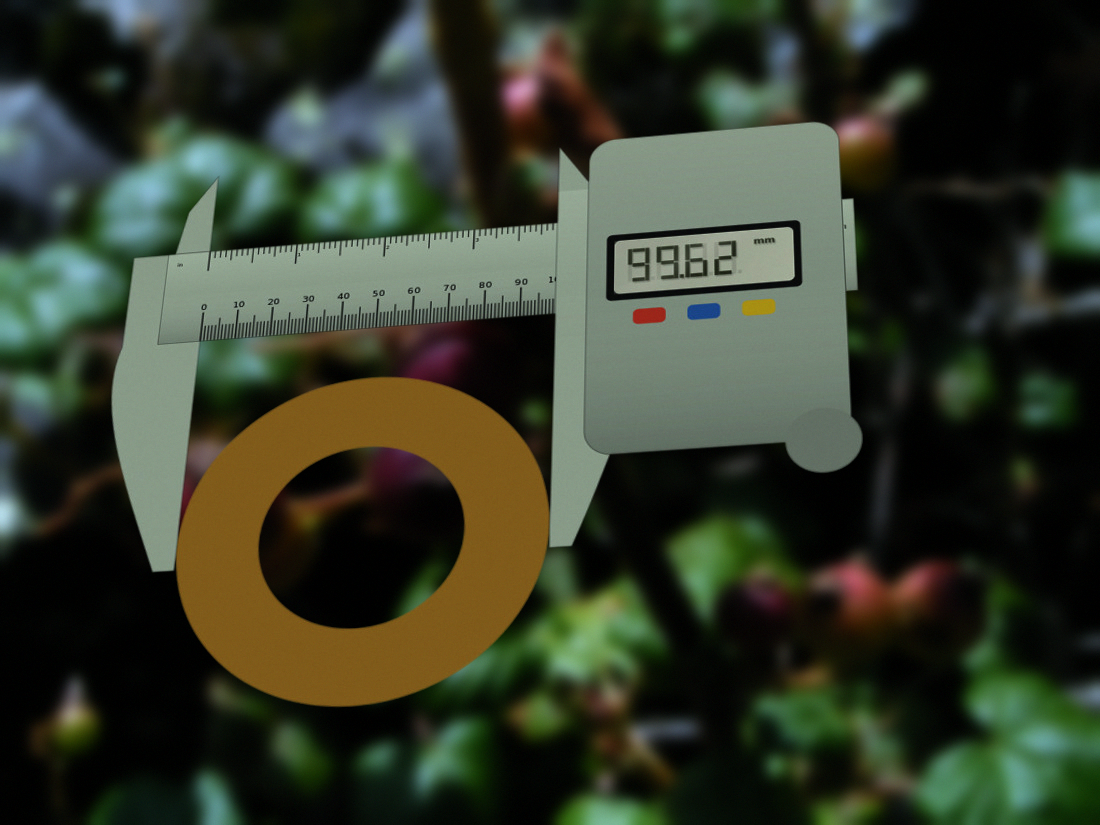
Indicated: {"value": 99.62, "unit": "mm"}
